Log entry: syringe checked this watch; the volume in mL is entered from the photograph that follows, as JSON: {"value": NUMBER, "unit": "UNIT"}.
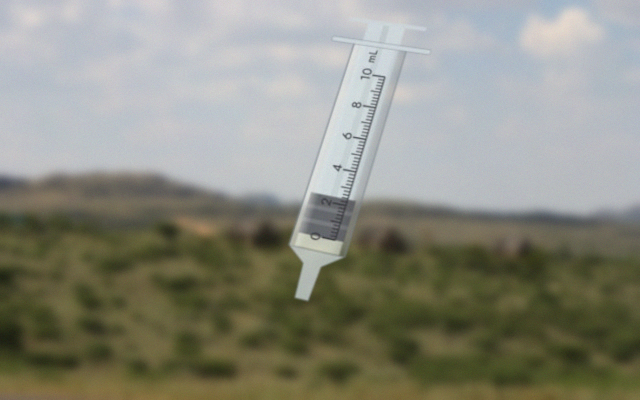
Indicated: {"value": 0, "unit": "mL"}
